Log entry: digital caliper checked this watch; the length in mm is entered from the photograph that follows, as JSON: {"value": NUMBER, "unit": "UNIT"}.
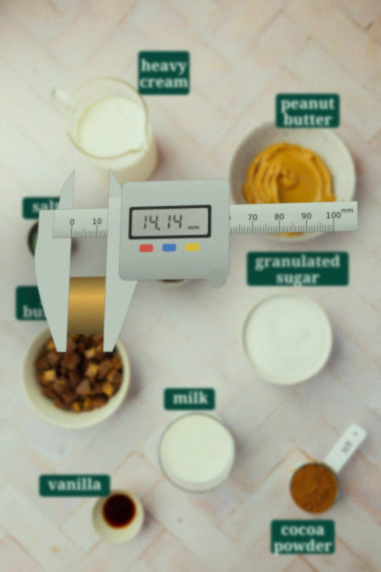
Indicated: {"value": 14.14, "unit": "mm"}
